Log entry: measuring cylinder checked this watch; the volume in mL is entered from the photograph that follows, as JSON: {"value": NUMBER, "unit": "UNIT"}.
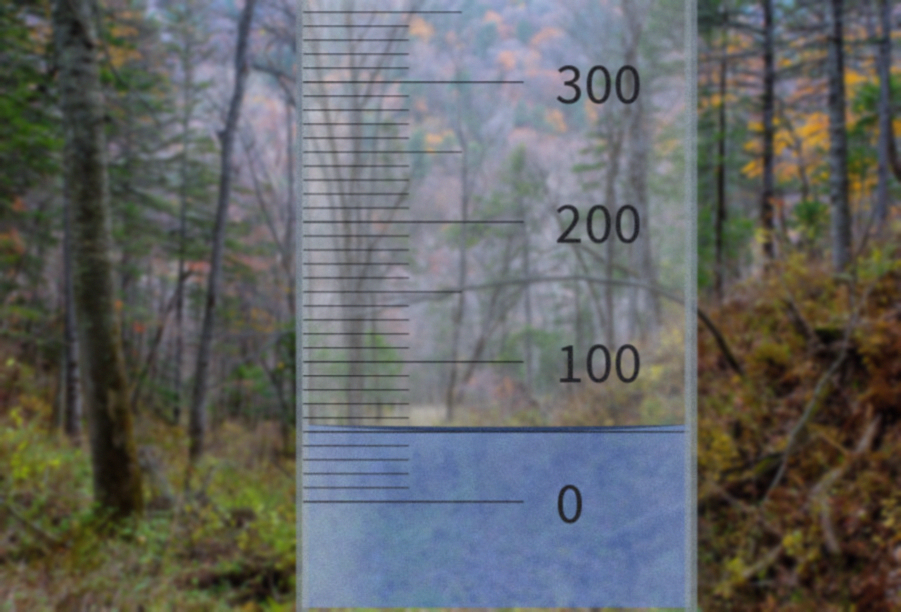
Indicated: {"value": 50, "unit": "mL"}
